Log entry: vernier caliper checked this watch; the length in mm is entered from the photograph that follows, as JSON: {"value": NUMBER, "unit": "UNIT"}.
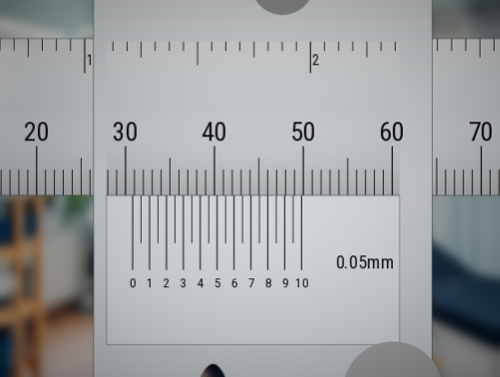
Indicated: {"value": 30.8, "unit": "mm"}
